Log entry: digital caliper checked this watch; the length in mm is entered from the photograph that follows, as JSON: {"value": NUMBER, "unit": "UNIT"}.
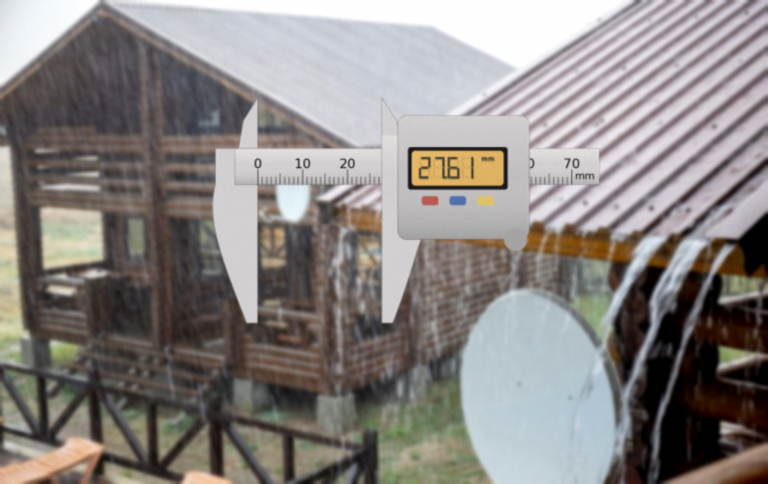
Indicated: {"value": 27.61, "unit": "mm"}
